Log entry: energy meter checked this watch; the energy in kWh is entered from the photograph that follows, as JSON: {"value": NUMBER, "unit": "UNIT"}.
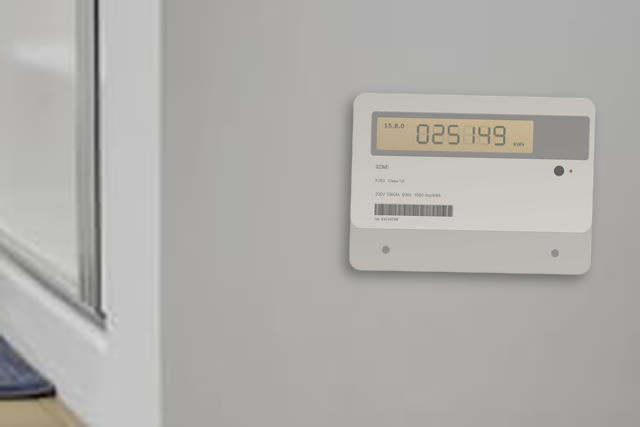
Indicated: {"value": 25149, "unit": "kWh"}
